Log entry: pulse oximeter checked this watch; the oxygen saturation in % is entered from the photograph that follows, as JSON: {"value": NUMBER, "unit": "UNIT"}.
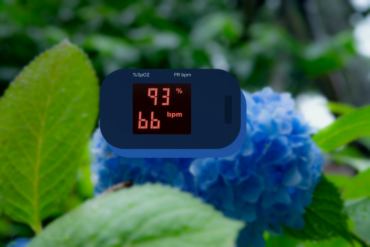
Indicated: {"value": 93, "unit": "%"}
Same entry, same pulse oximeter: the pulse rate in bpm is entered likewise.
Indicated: {"value": 66, "unit": "bpm"}
